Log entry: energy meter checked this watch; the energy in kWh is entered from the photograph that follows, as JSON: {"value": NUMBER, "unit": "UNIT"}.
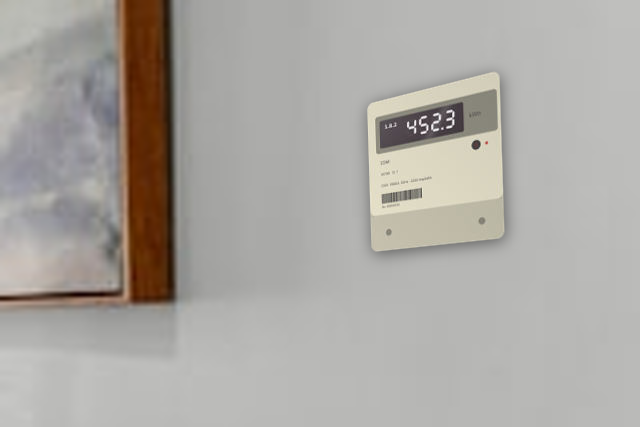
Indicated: {"value": 452.3, "unit": "kWh"}
